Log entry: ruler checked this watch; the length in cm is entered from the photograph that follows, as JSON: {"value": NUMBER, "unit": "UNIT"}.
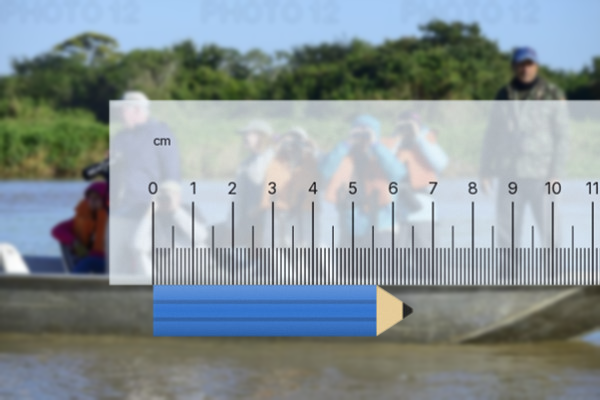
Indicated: {"value": 6.5, "unit": "cm"}
